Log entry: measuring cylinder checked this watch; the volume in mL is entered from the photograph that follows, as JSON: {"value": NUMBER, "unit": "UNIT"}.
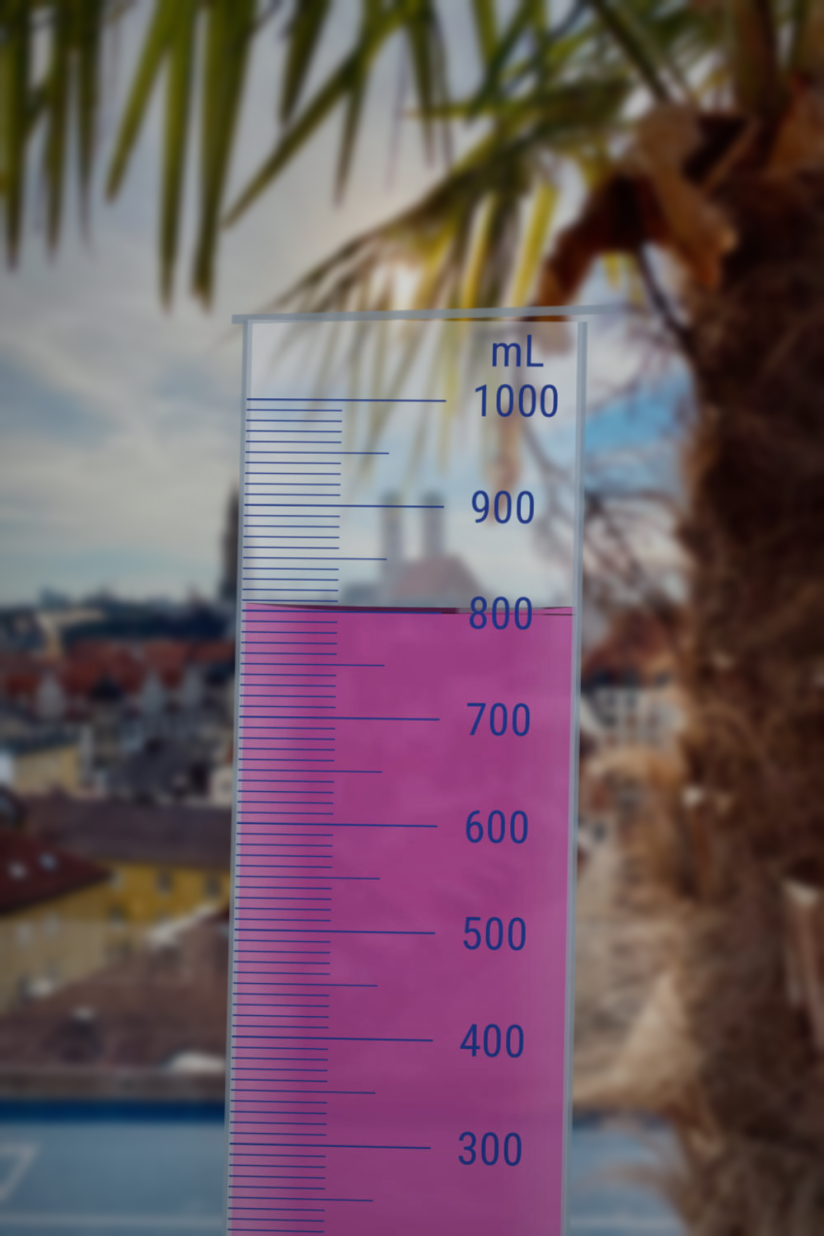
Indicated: {"value": 800, "unit": "mL"}
